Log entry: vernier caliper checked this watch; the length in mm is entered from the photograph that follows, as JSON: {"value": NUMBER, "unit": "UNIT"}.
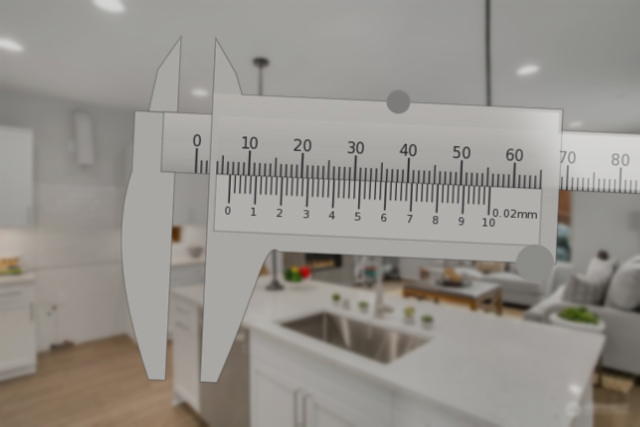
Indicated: {"value": 6.5, "unit": "mm"}
